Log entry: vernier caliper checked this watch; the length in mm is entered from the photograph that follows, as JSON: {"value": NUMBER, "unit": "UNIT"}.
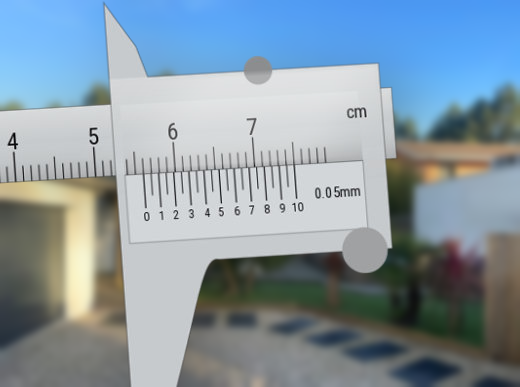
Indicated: {"value": 56.0, "unit": "mm"}
